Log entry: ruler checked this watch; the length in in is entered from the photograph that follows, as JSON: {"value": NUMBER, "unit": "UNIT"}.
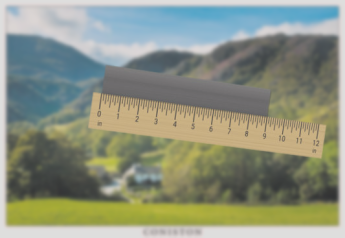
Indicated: {"value": 9, "unit": "in"}
